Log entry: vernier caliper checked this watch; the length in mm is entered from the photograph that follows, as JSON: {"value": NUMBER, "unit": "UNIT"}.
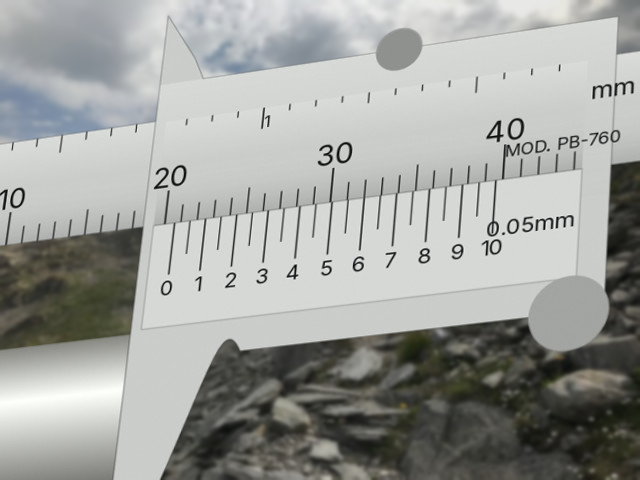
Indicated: {"value": 20.6, "unit": "mm"}
